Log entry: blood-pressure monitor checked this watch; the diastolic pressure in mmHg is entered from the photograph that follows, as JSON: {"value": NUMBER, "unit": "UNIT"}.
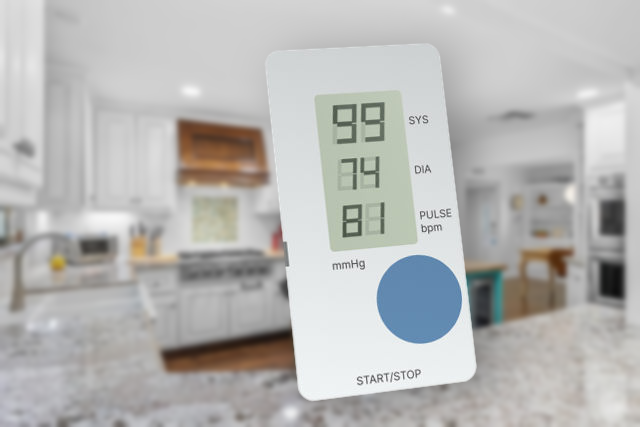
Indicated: {"value": 74, "unit": "mmHg"}
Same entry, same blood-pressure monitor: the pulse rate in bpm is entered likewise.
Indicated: {"value": 81, "unit": "bpm"}
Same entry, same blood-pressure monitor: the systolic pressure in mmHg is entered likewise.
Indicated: {"value": 99, "unit": "mmHg"}
